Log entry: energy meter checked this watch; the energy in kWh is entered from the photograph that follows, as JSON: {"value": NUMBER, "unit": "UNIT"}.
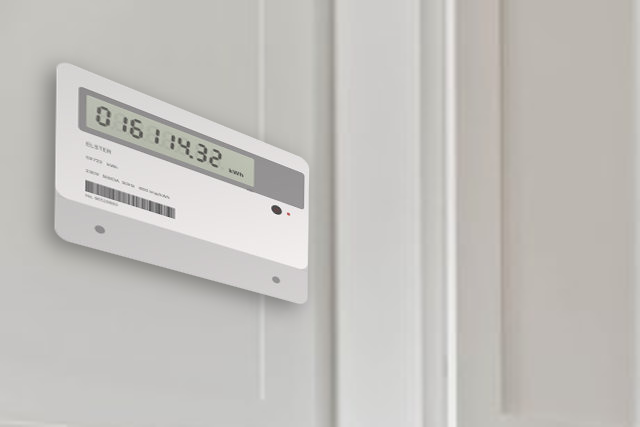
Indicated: {"value": 16114.32, "unit": "kWh"}
